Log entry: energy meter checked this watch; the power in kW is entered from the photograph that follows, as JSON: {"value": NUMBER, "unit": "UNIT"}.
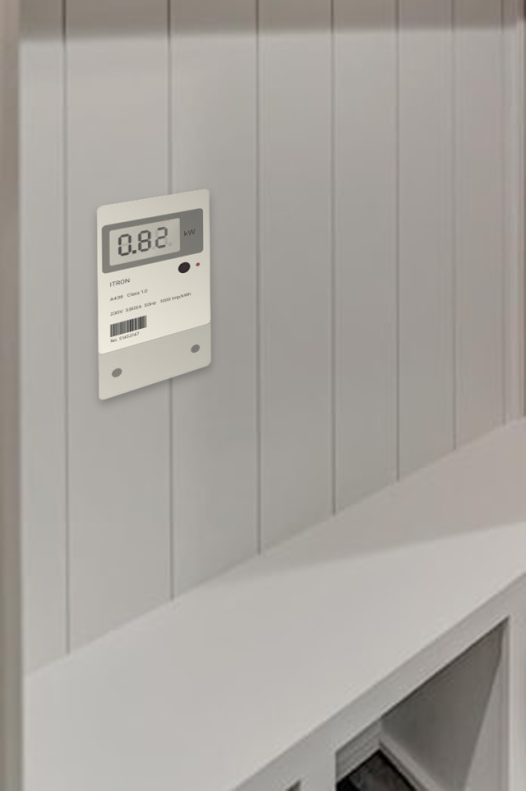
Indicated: {"value": 0.82, "unit": "kW"}
